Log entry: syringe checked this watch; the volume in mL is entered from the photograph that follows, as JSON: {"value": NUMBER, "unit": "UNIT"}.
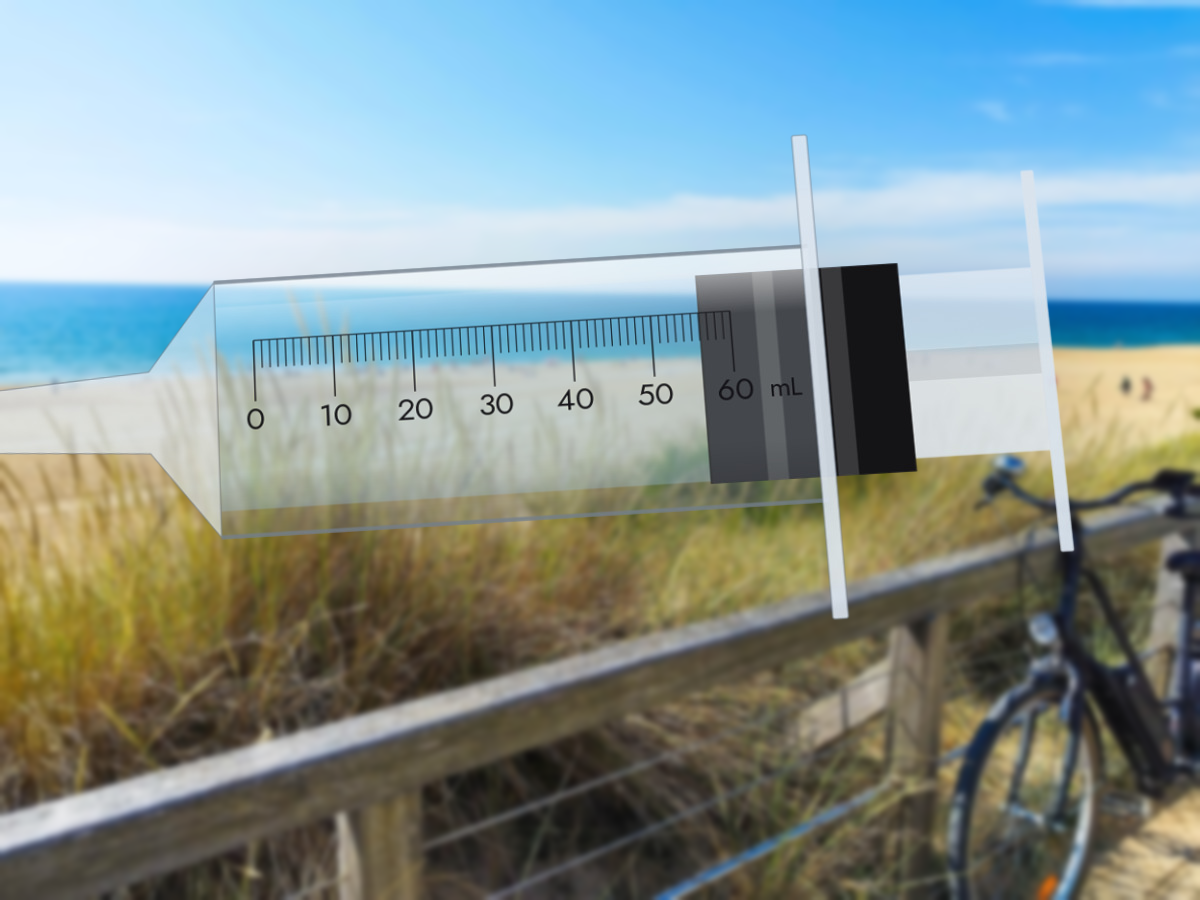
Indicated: {"value": 56, "unit": "mL"}
